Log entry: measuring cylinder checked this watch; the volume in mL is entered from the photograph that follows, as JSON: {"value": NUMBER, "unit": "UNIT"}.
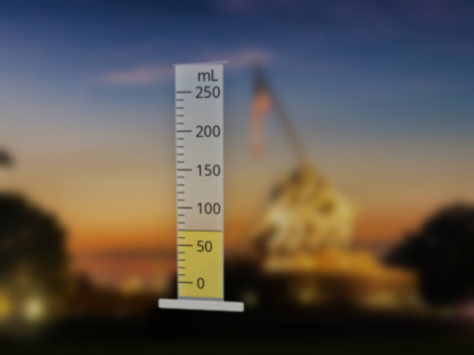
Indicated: {"value": 70, "unit": "mL"}
